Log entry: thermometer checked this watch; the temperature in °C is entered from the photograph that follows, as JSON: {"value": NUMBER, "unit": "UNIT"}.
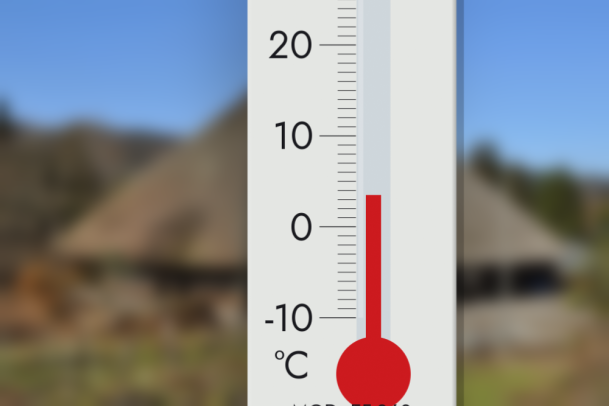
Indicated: {"value": 3.5, "unit": "°C"}
